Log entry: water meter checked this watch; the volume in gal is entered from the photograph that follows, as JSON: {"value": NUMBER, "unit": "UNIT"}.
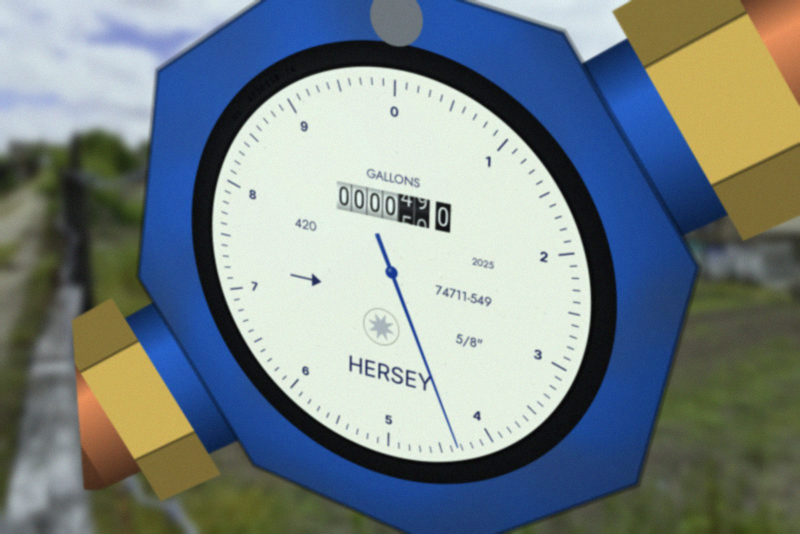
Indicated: {"value": 494.3, "unit": "gal"}
